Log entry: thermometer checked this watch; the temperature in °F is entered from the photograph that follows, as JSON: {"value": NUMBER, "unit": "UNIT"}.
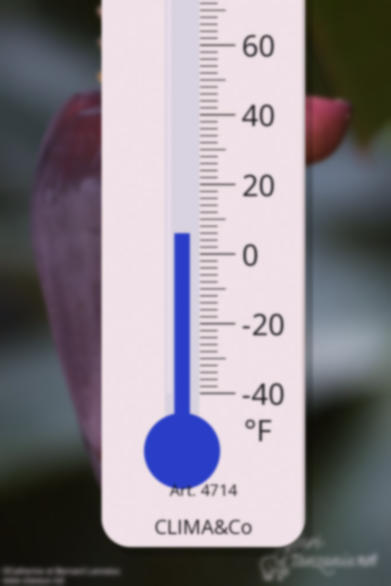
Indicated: {"value": 6, "unit": "°F"}
